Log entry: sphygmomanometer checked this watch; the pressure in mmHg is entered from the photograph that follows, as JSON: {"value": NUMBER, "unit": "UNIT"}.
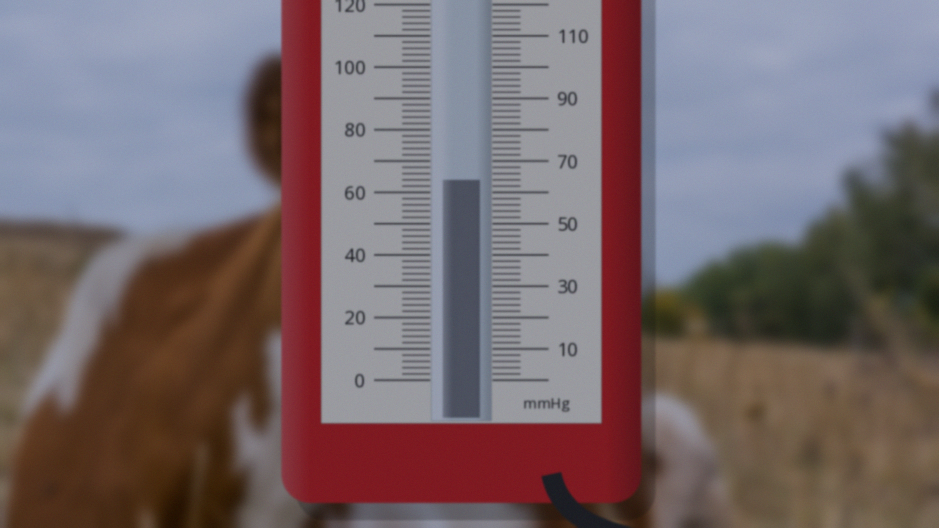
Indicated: {"value": 64, "unit": "mmHg"}
